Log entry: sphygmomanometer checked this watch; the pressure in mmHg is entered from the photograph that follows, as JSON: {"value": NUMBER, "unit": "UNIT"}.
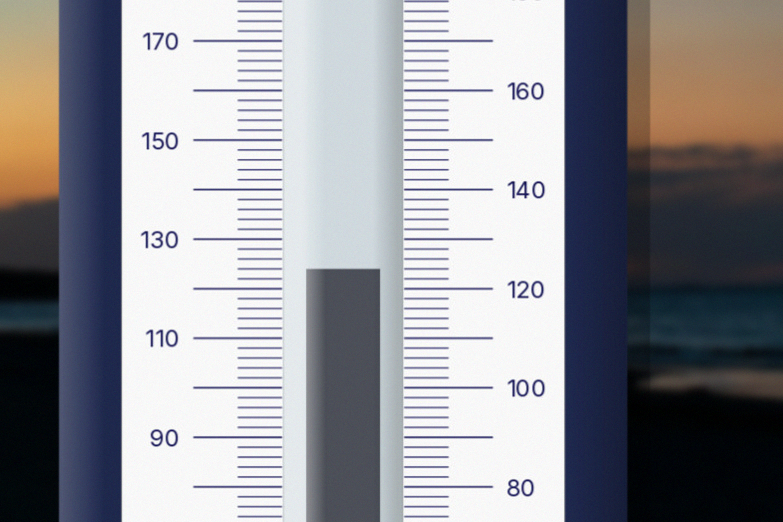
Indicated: {"value": 124, "unit": "mmHg"}
